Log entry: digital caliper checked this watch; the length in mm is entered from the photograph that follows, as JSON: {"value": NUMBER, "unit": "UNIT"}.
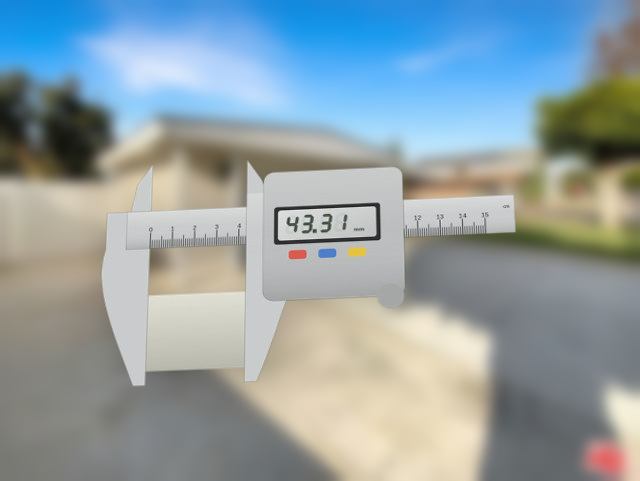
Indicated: {"value": 43.31, "unit": "mm"}
